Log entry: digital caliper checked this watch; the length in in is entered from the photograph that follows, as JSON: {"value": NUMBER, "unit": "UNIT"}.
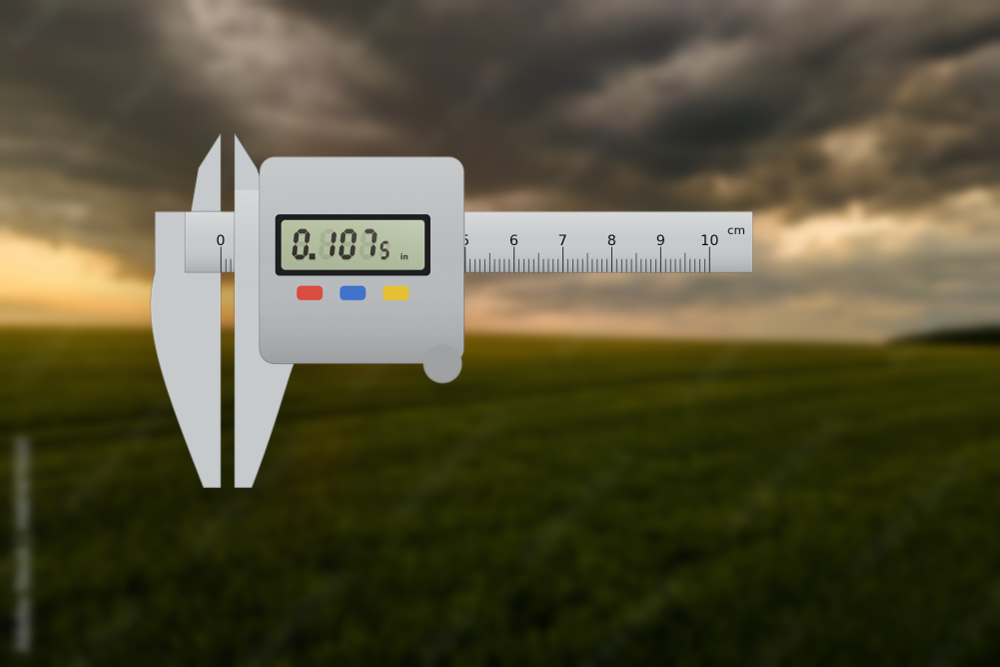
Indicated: {"value": 0.1075, "unit": "in"}
